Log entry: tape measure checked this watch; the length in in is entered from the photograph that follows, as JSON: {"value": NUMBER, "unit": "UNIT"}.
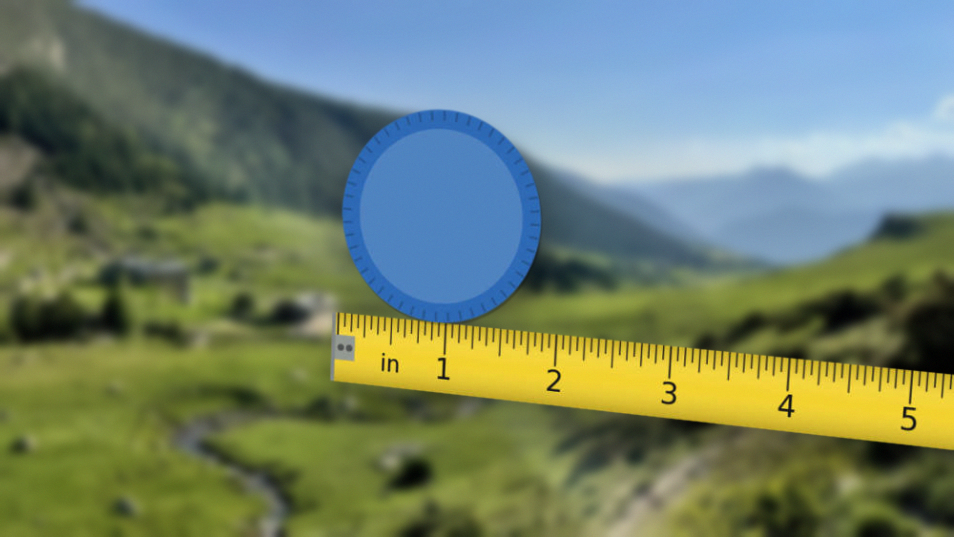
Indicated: {"value": 1.8125, "unit": "in"}
